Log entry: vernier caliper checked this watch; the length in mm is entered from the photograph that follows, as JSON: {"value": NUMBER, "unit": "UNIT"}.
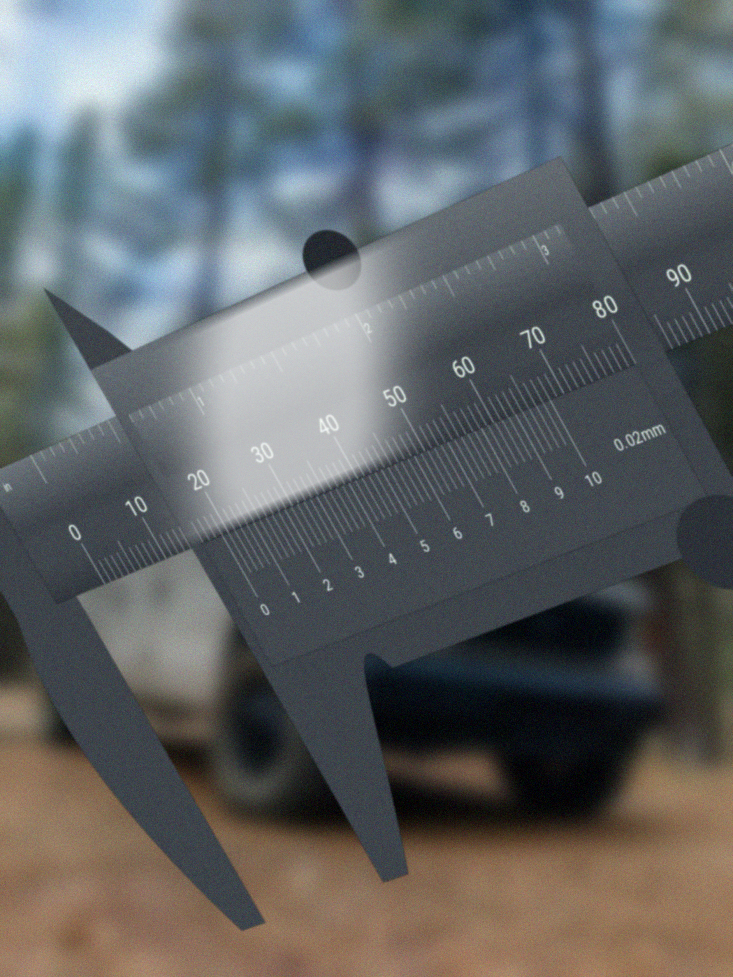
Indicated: {"value": 19.0, "unit": "mm"}
